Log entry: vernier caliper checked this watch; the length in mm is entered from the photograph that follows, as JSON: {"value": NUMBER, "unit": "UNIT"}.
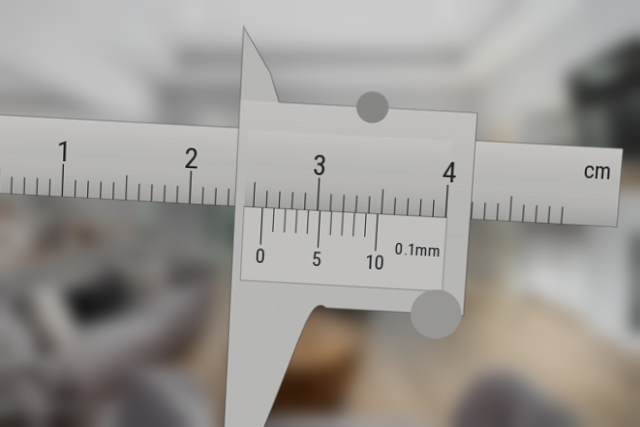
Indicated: {"value": 25.7, "unit": "mm"}
